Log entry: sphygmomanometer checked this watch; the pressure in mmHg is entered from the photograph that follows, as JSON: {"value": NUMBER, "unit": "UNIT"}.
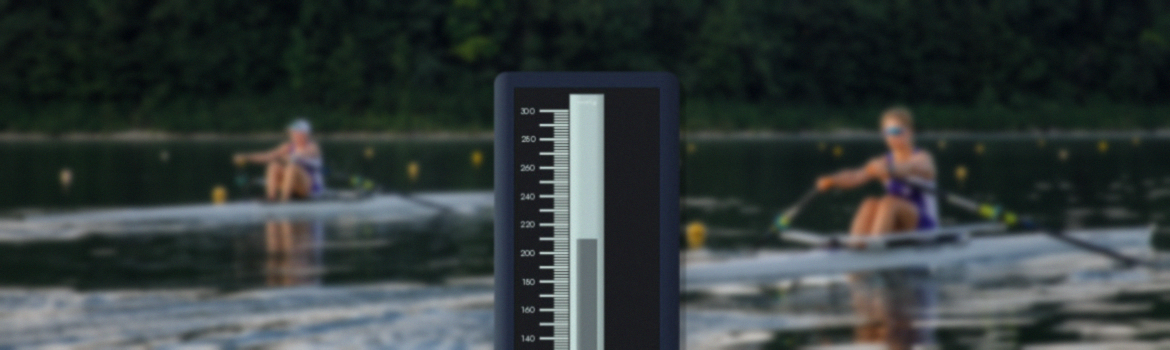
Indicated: {"value": 210, "unit": "mmHg"}
